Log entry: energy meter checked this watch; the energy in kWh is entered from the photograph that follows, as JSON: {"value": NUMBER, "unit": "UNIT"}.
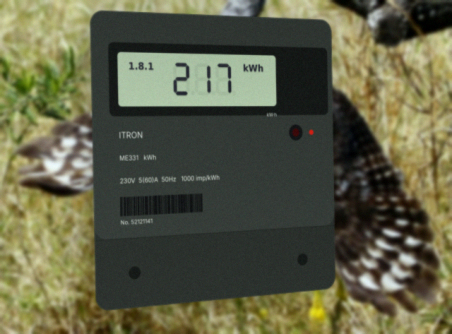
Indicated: {"value": 217, "unit": "kWh"}
